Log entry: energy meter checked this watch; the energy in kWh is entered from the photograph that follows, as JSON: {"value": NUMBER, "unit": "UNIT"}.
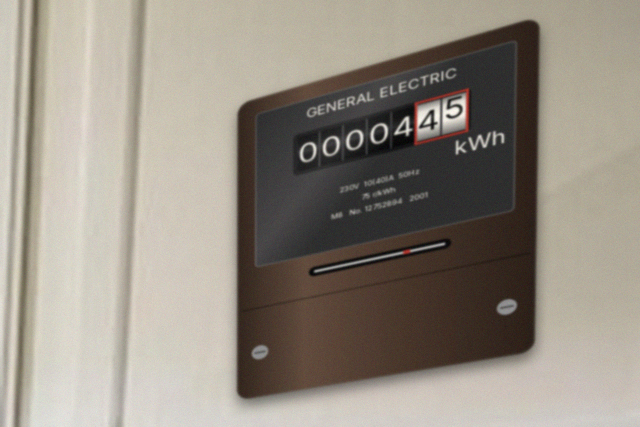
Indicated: {"value": 4.45, "unit": "kWh"}
